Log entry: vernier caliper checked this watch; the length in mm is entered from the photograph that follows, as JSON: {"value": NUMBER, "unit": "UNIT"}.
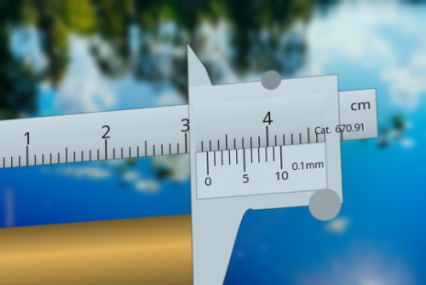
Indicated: {"value": 32.6, "unit": "mm"}
